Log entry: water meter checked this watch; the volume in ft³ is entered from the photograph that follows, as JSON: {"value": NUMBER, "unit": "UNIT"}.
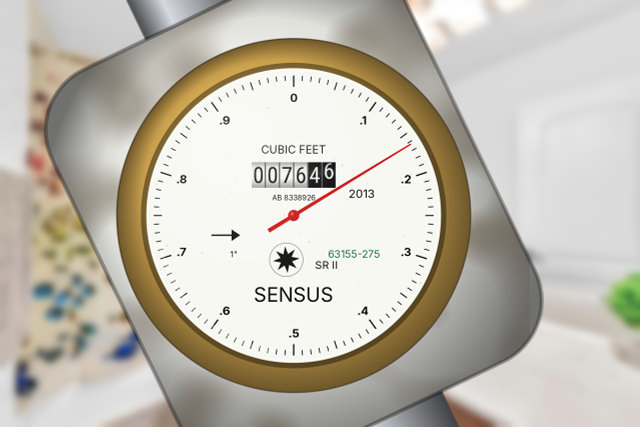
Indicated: {"value": 7646.16, "unit": "ft³"}
